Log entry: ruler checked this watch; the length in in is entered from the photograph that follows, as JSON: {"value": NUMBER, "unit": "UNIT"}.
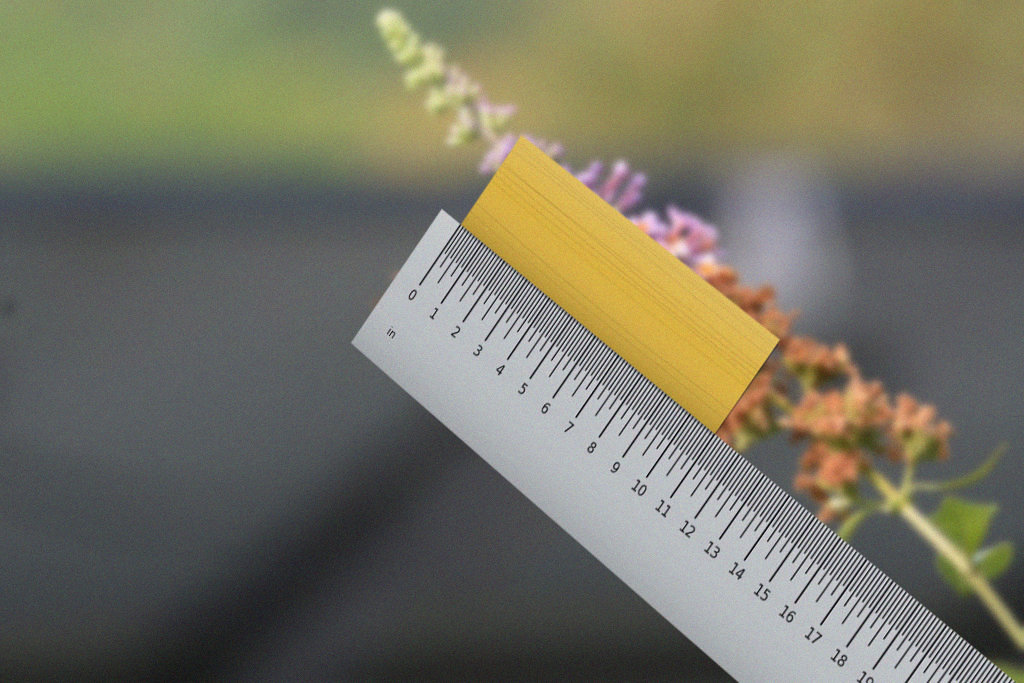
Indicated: {"value": 11, "unit": "in"}
